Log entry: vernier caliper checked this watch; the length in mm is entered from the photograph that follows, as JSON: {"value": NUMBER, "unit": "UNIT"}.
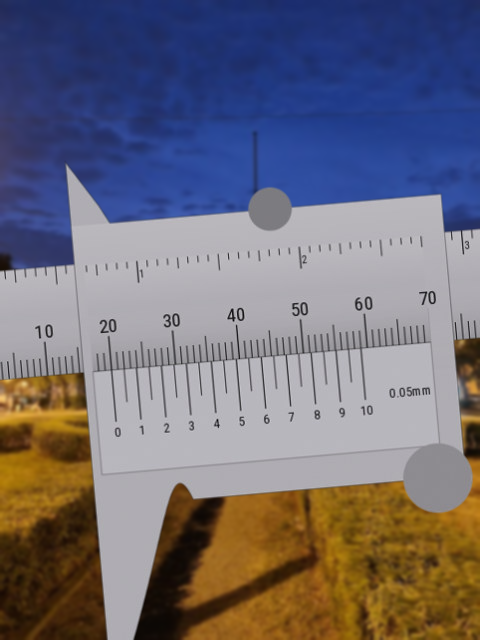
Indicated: {"value": 20.0, "unit": "mm"}
